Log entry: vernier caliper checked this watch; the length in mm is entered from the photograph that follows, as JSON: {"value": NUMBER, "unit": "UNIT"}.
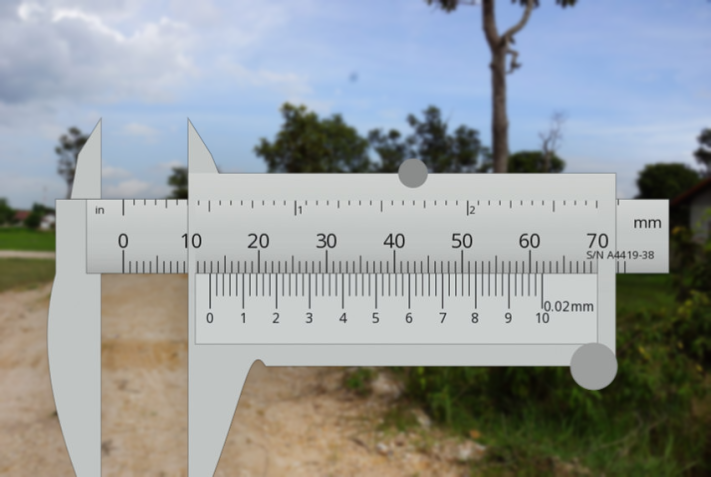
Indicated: {"value": 12.8, "unit": "mm"}
